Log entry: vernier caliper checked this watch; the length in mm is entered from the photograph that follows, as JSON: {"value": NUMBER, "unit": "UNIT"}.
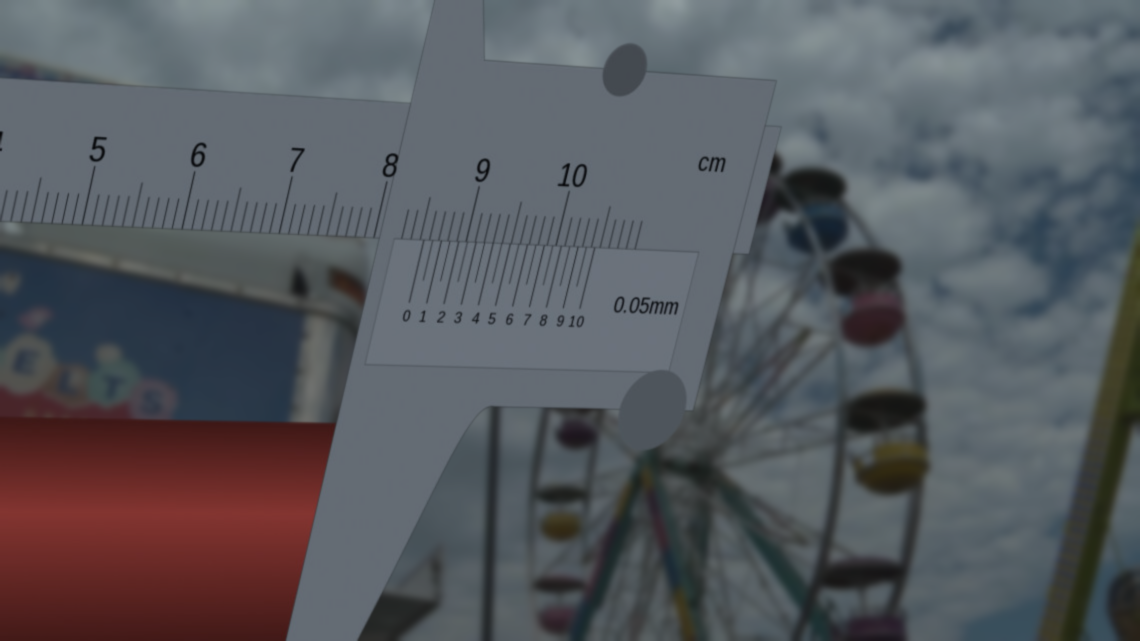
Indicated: {"value": 85.4, "unit": "mm"}
